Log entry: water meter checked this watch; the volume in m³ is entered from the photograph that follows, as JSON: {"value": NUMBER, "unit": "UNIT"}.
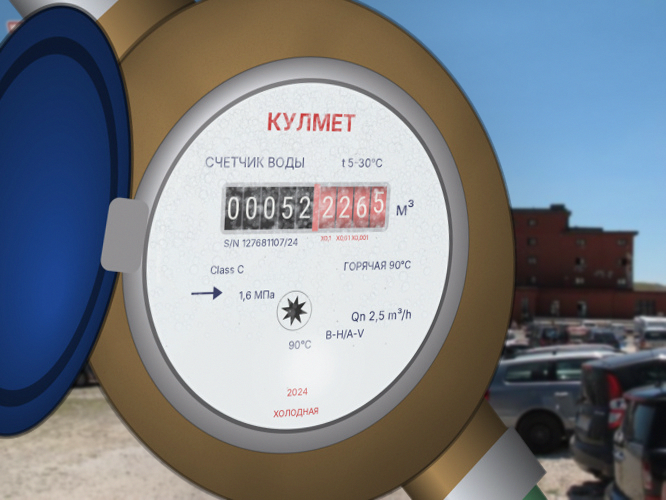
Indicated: {"value": 52.2265, "unit": "m³"}
